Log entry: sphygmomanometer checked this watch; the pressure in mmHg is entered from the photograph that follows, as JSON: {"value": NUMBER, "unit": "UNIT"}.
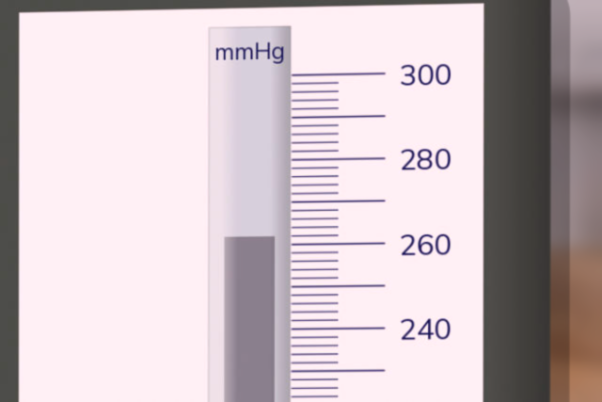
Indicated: {"value": 262, "unit": "mmHg"}
